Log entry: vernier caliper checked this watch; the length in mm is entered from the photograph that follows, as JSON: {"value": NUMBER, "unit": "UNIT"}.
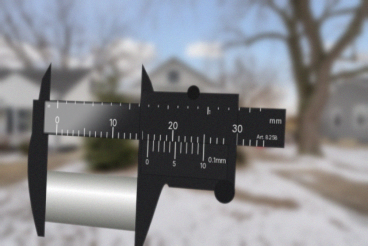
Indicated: {"value": 16.0, "unit": "mm"}
